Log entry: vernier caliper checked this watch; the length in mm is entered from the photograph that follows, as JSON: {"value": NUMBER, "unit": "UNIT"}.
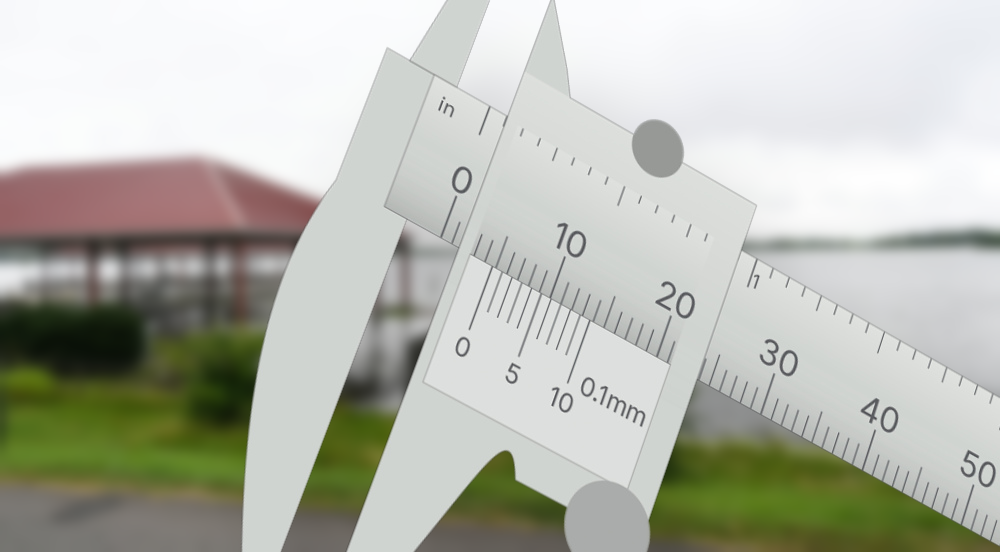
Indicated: {"value": 4.7, "unit": "mm"}
